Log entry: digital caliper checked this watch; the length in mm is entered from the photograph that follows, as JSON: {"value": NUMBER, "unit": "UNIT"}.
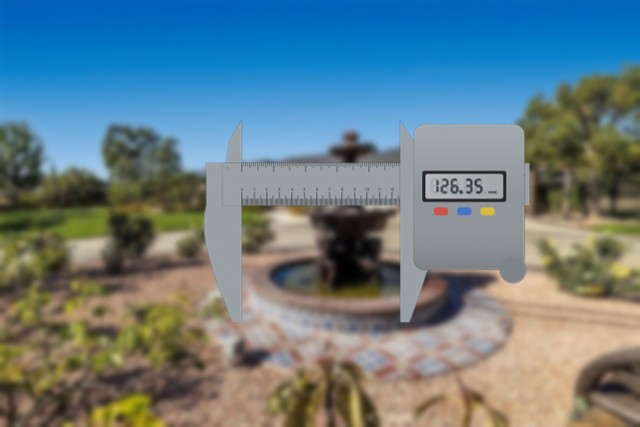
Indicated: {"value": 126.35, "unit": "mm"}
